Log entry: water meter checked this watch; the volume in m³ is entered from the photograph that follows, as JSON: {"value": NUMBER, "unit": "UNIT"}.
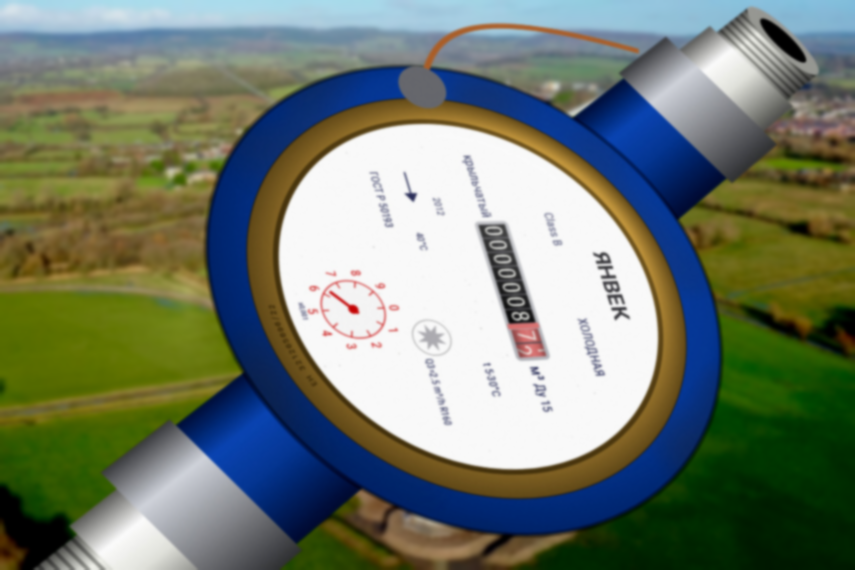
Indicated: {"value": 8.716, "unit": "m³"}
